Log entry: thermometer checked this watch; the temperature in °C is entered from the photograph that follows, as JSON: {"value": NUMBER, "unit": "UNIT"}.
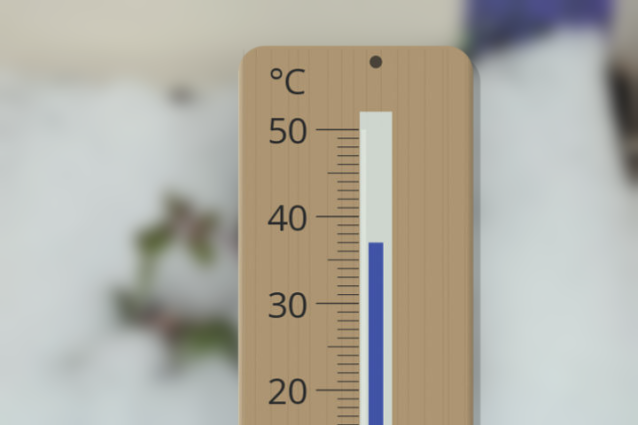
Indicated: {"value": 37, "unit": "°C"}
